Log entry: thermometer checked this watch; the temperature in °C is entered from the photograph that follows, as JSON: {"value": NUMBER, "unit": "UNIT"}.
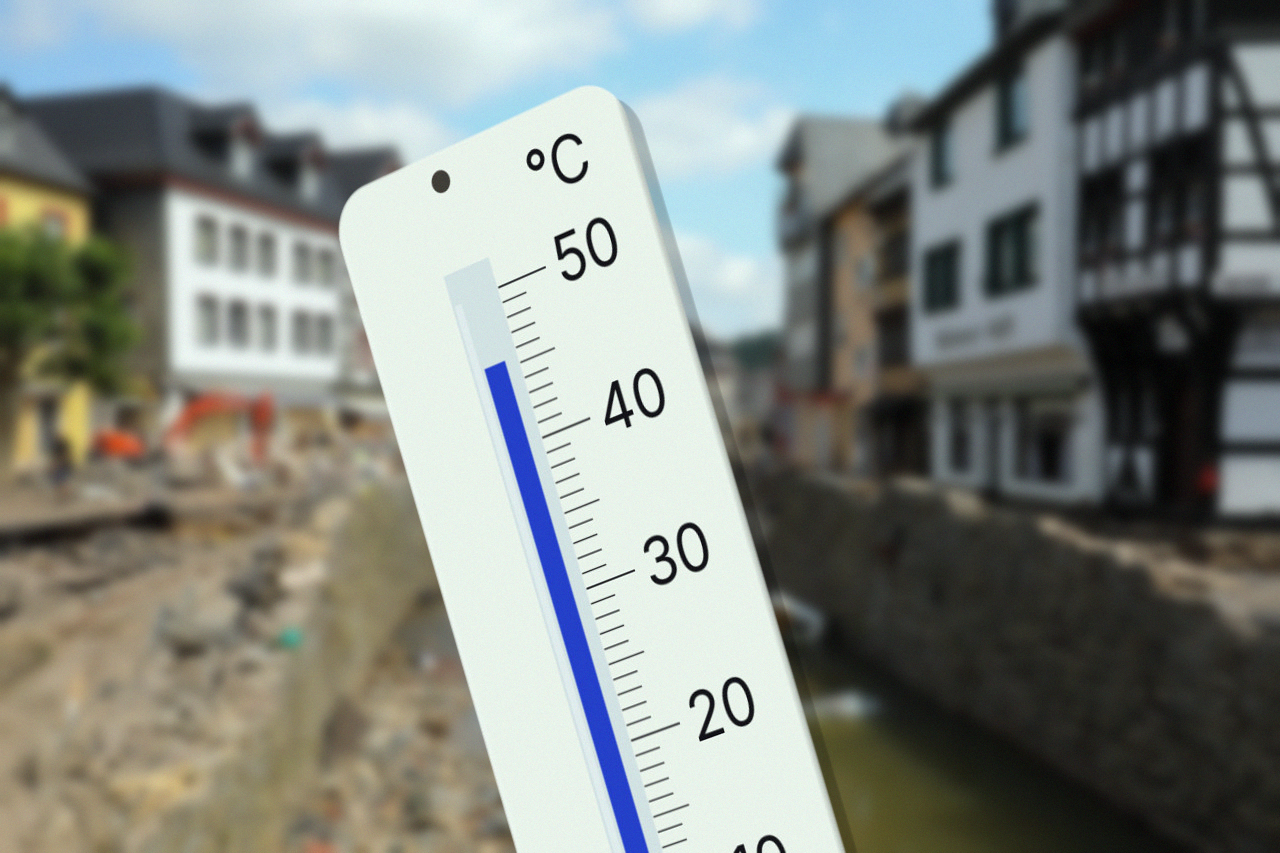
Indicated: {"value": 45.5, "unit": "°C"}
